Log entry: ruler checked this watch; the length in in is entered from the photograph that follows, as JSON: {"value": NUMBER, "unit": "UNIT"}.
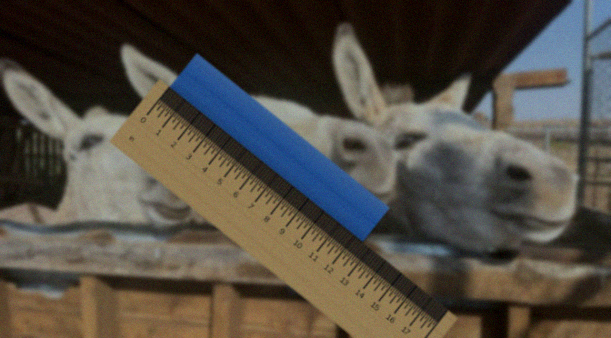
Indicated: {"value": 12.5, "unit": "in"}
